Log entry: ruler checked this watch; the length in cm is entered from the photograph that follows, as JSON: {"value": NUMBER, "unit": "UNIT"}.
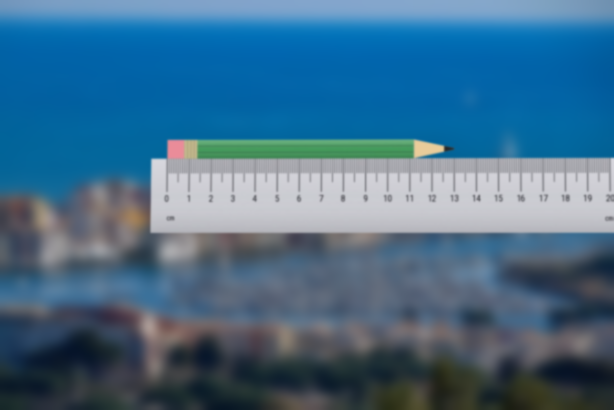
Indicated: {"value": 13, "unit": "cm"}
